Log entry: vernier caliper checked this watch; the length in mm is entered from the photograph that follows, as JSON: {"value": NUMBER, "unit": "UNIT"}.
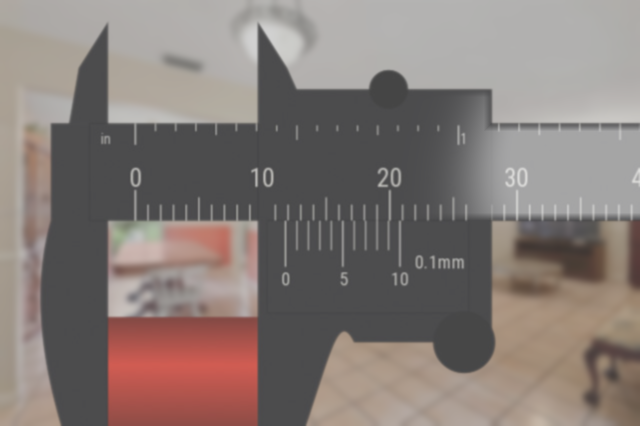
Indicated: {"value": 11.8, "unit": "mm"}
